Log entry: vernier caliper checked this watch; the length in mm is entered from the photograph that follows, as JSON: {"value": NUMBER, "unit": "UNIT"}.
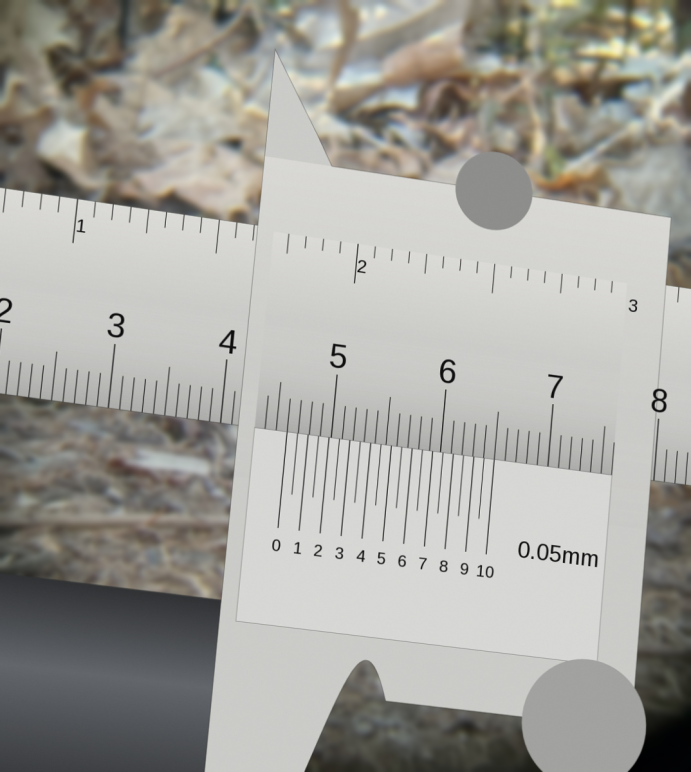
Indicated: {"value": 46.0, "unit": "mm"}
